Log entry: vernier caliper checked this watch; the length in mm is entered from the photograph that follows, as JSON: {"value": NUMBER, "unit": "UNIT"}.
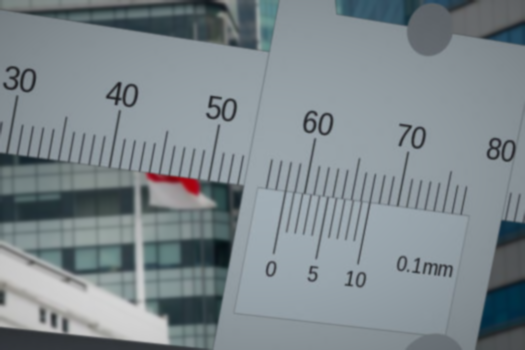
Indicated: {"value": 58.0, "unit": "mm"}
